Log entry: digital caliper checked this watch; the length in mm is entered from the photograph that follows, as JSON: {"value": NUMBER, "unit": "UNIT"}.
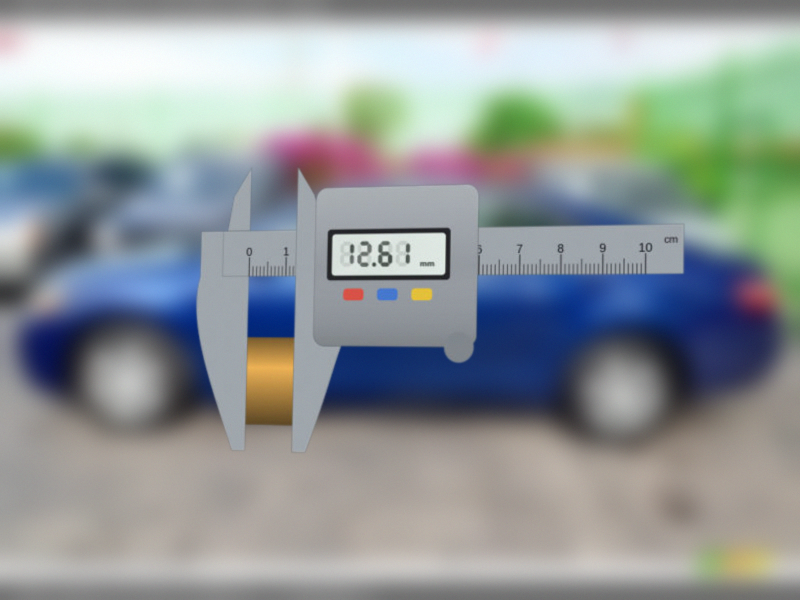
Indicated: {"value": 12.61, "unit": "mm"}
